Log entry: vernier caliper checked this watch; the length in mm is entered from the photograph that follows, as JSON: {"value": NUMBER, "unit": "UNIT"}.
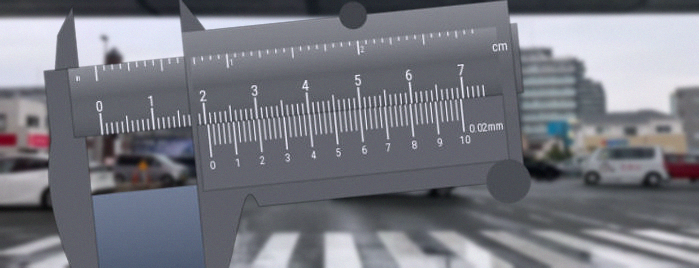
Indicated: {"value": 20.5, "unit": "mm"}
